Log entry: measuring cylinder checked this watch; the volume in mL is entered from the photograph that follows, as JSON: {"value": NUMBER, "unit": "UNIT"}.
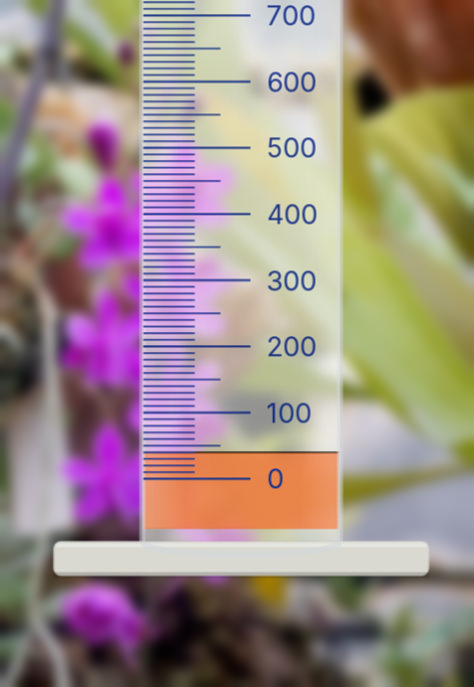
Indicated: {"value": 40, "unit": "mL"}
